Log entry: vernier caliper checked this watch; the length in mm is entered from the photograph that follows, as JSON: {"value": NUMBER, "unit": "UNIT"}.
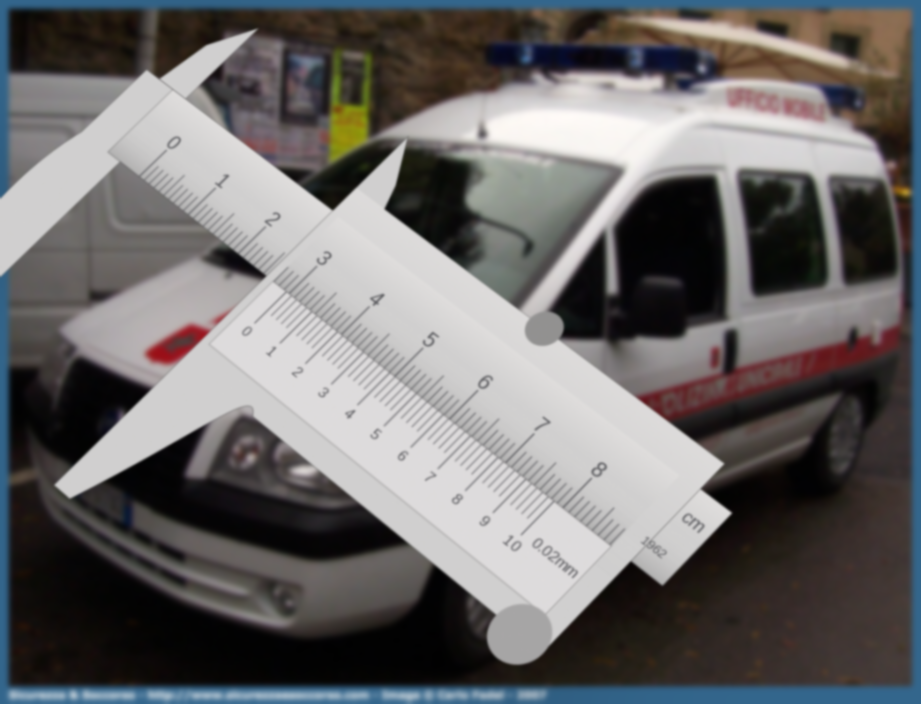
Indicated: {"value": 29.5, "unit": "mm"}
